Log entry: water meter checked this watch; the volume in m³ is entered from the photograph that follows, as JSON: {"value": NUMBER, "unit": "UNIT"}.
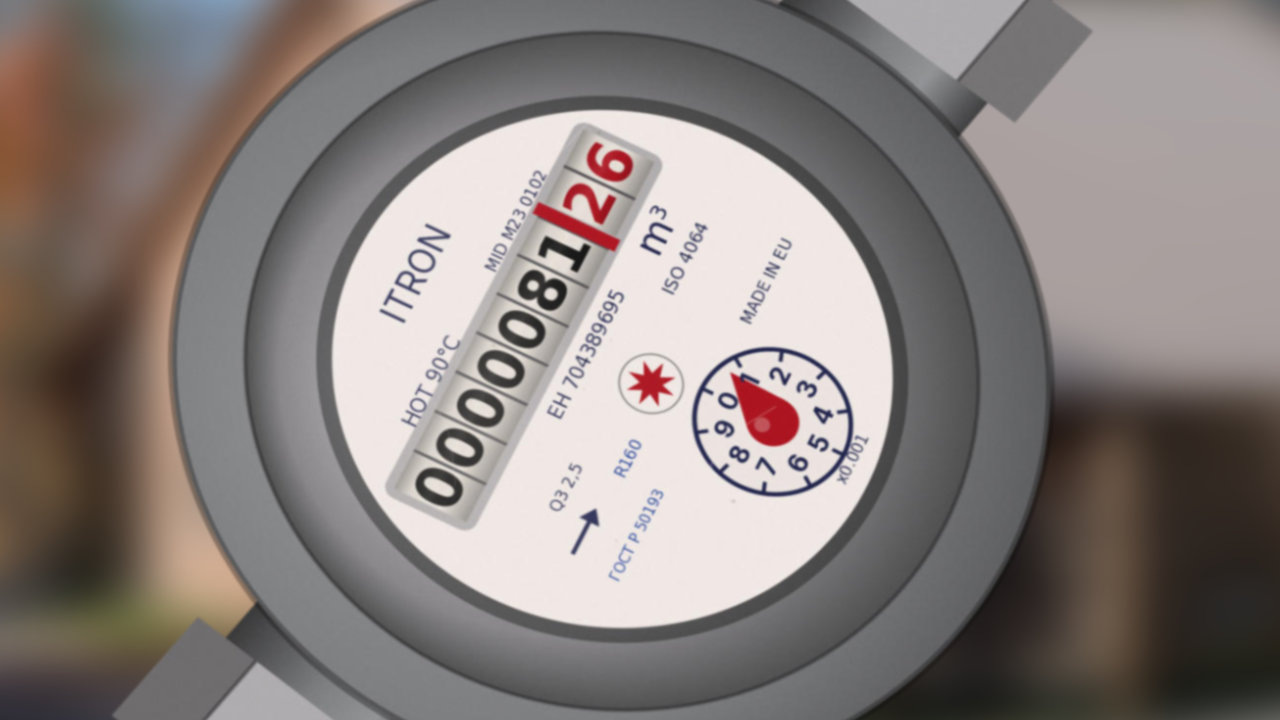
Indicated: {"value": 81.260, "unit": "m³"}
